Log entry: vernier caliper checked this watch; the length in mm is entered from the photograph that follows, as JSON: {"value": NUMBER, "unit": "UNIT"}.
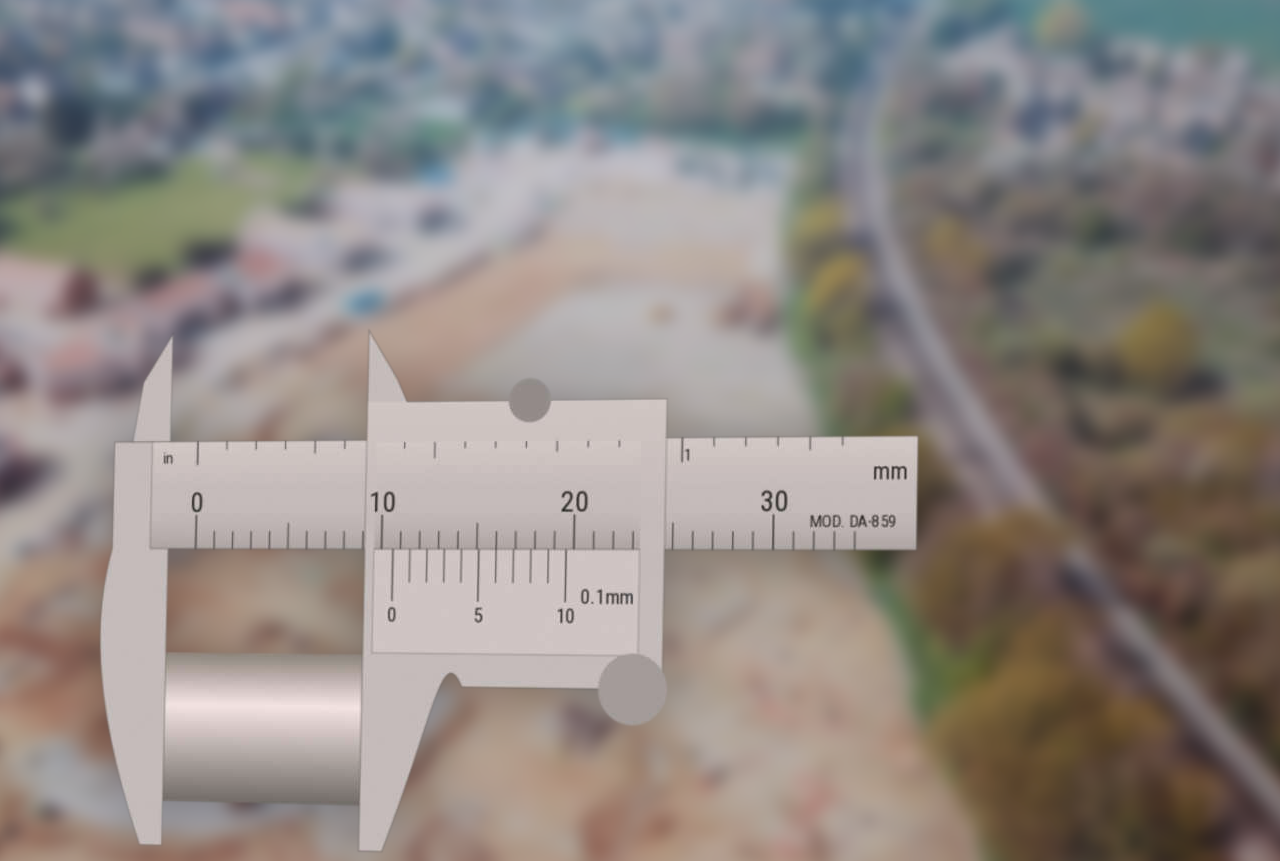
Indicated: {"value": 10.6, "unit": "mm"}
